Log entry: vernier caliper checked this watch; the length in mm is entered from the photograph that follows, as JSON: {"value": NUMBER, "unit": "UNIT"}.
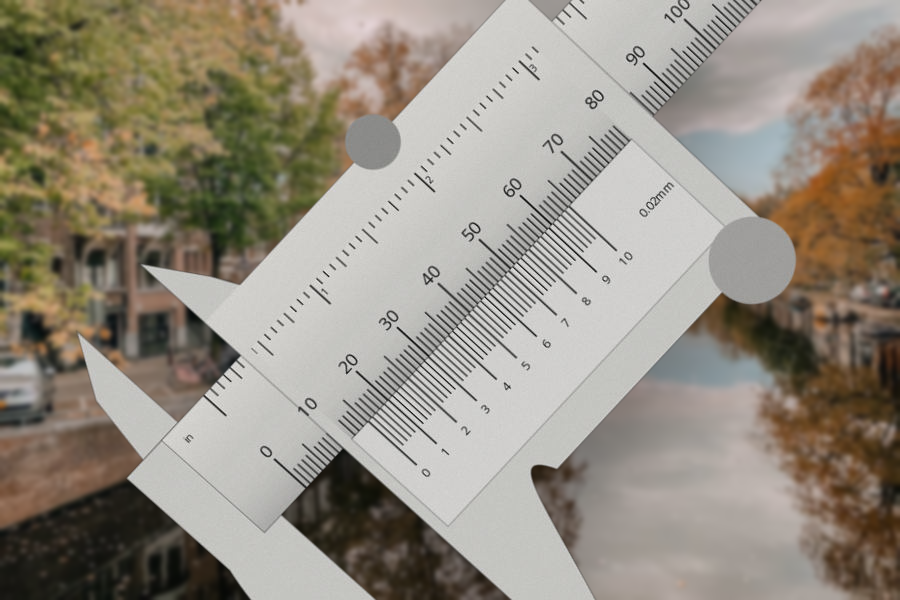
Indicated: {"value": 15.2, "unit": "mm"}
